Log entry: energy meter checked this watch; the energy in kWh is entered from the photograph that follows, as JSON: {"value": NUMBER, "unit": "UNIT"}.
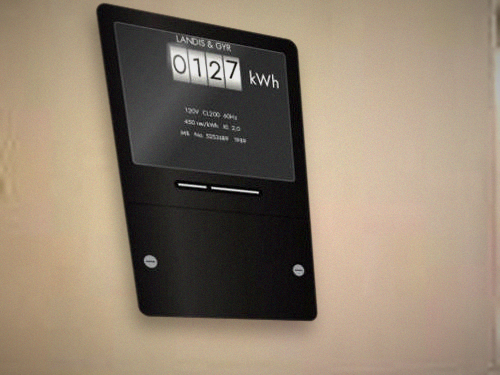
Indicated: {"value": 127, "unit": "kWh"}
